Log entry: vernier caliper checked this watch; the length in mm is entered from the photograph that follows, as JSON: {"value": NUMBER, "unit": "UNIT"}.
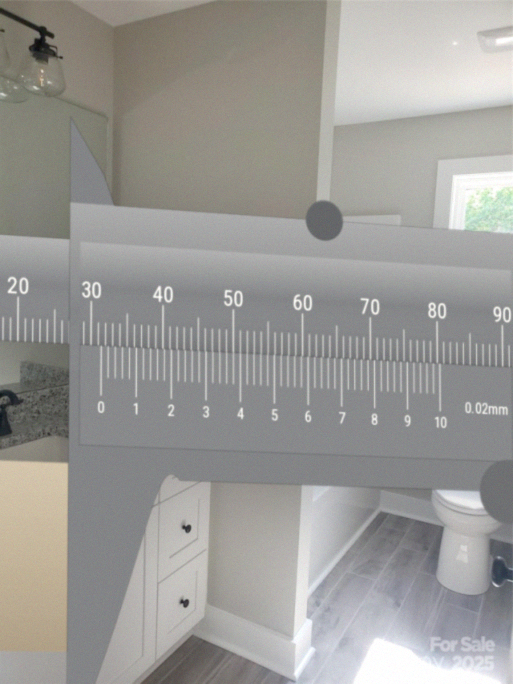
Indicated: {"value": 31.4, "unit": "mm"}
